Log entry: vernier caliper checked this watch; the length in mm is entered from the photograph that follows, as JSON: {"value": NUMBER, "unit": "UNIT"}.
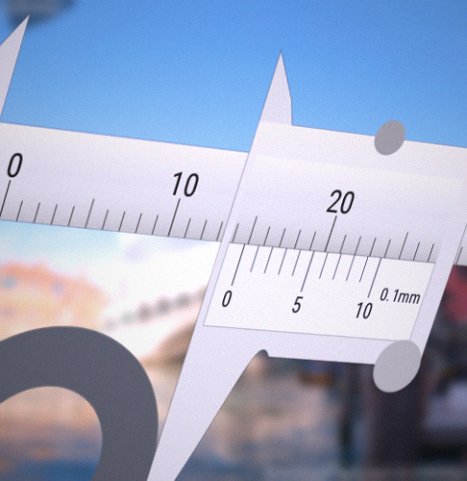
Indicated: {"value": 14.8, "unit": "mm"}
